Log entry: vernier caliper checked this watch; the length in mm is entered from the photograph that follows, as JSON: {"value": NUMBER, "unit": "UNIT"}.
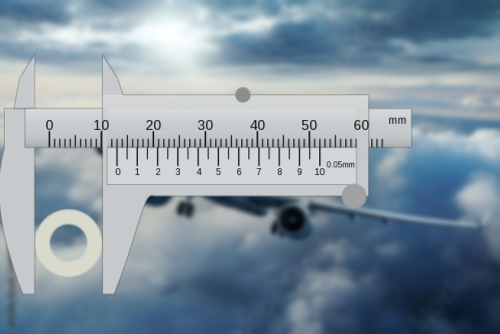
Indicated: {"value": 13.0, "unit": "mm"}
